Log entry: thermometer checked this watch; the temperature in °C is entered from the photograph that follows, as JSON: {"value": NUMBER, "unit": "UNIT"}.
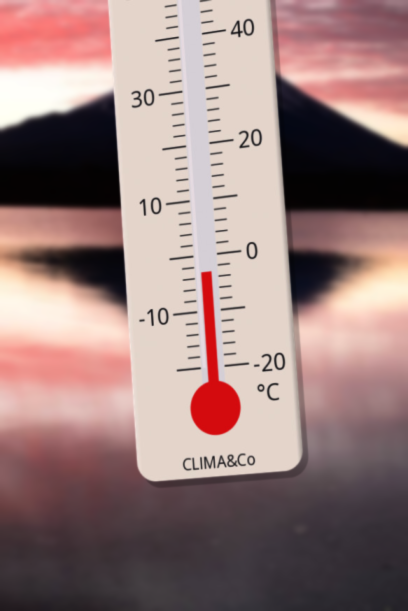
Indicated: {"value": -3, "unit": "°C"}
